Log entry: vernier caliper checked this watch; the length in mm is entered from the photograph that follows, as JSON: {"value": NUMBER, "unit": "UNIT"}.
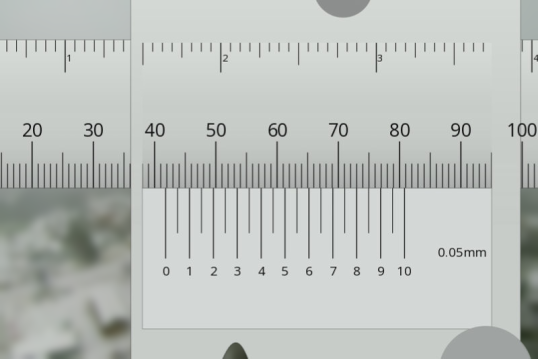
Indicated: {"value": 41.8, "unit": "mm"}
